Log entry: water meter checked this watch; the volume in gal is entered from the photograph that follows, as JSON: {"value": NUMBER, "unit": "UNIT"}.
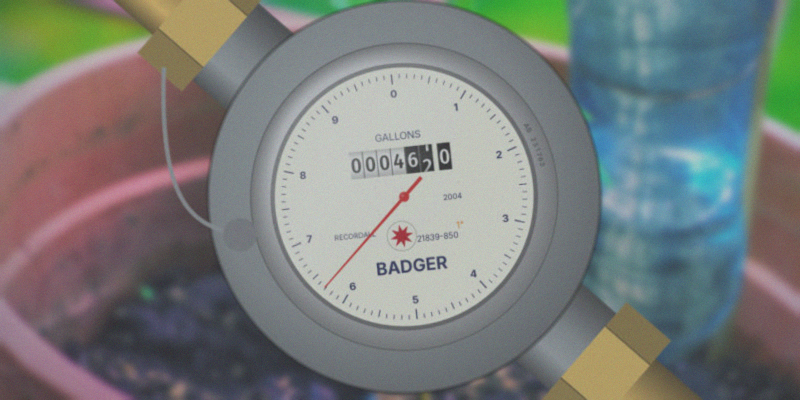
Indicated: {"value": 4616.3, "unit": "gal"}
